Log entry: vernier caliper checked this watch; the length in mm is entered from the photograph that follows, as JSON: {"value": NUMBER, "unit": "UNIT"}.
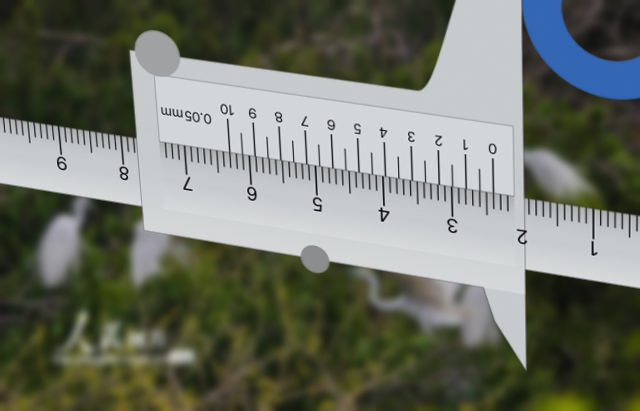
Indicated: {"value": 24.0, "unit": "mm"}
